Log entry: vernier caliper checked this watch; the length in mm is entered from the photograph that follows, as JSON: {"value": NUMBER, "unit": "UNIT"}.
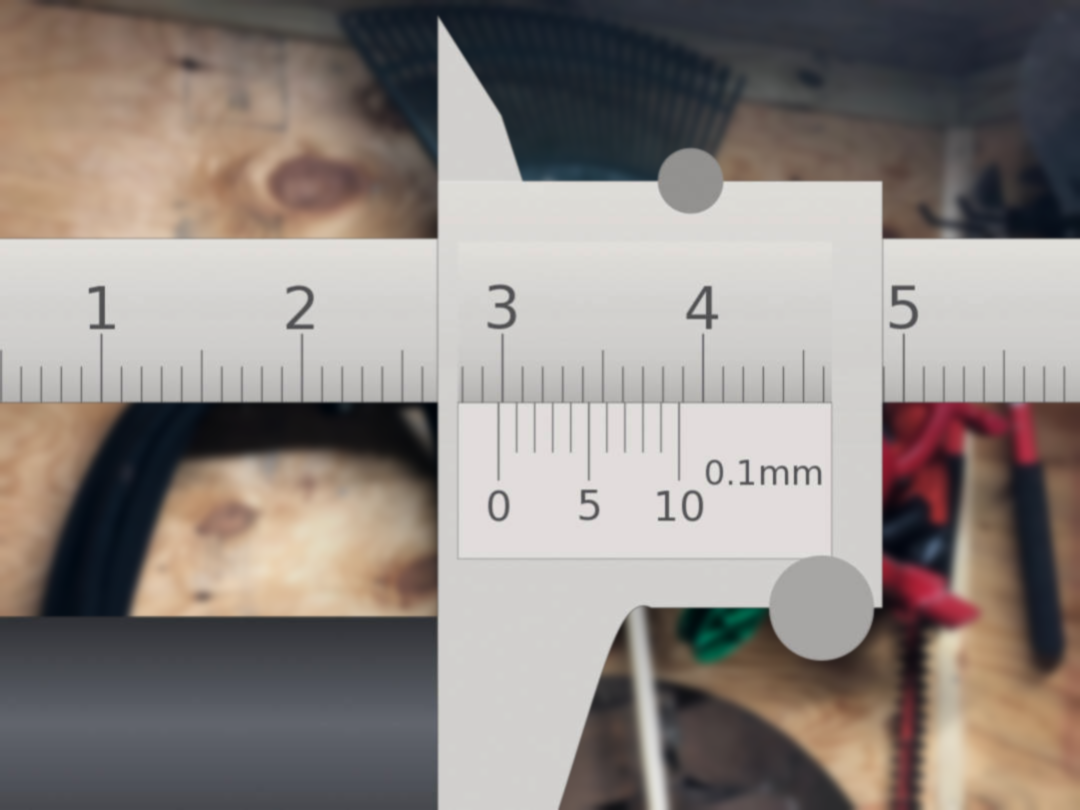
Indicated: {"value": 29.8, "unit": "mm"}
